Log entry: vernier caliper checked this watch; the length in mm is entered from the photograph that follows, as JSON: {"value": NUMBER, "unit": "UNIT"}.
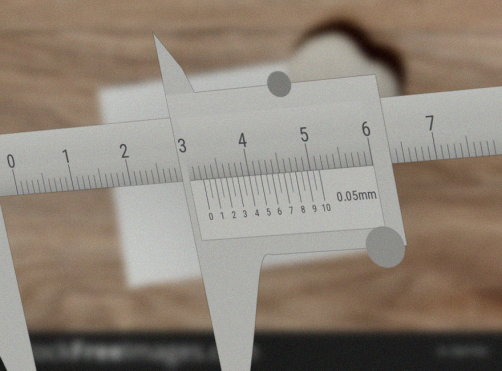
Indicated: {"value": 32.4, "unit": "mm"}
